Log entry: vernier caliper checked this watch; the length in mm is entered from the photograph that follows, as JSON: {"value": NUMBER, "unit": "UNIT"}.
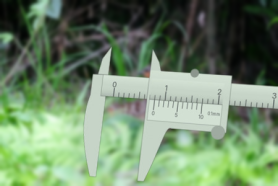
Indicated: {"value": 8.0, "unit": "mm"}
